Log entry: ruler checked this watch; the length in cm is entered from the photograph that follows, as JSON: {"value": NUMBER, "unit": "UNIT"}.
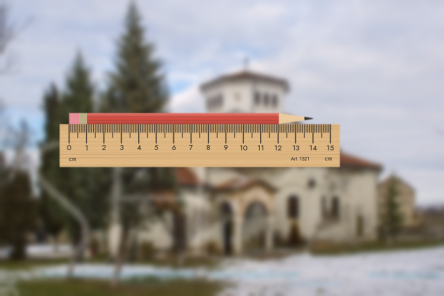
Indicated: {"value": 14, "unit": "cm"}
